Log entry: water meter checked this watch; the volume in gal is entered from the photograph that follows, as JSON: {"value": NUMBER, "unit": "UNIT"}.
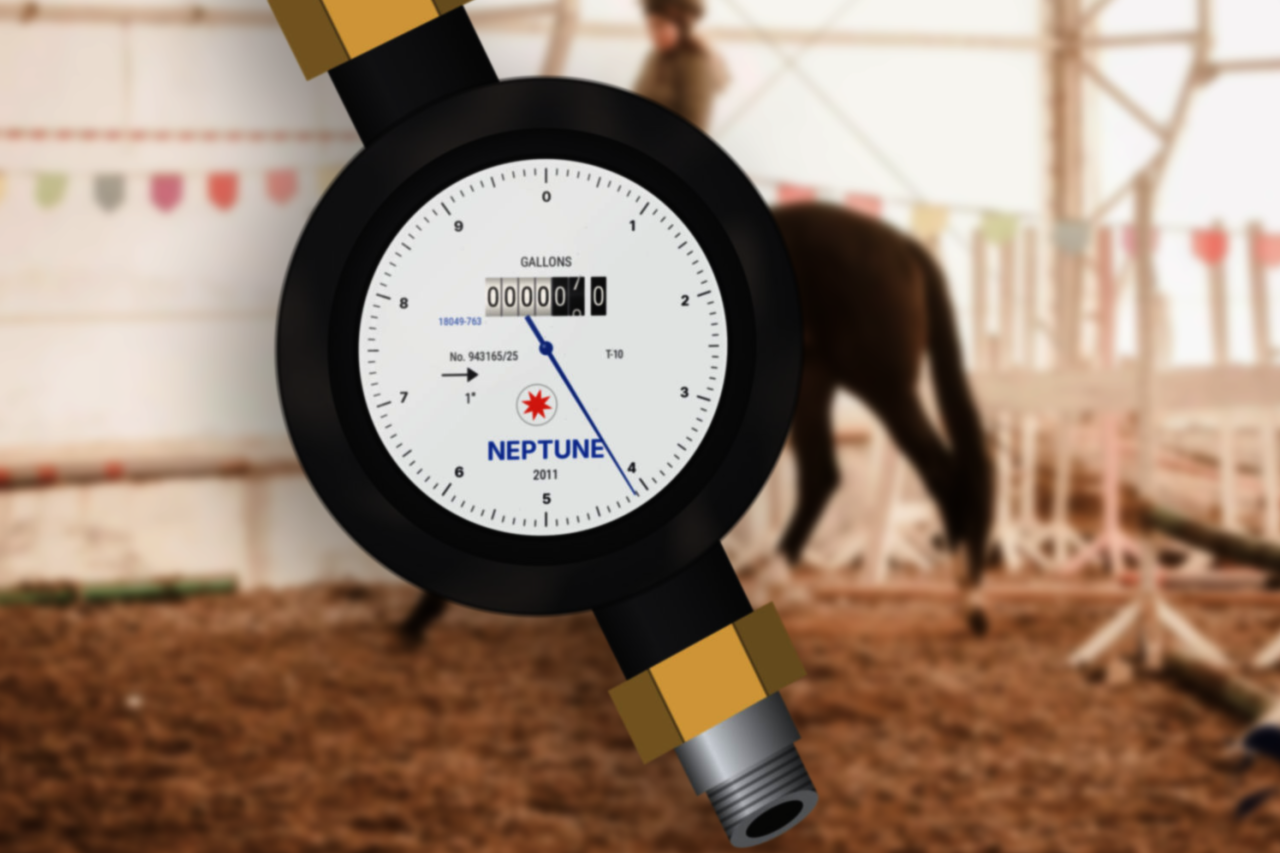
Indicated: {"value": 74.1, "unit": "gal"}
